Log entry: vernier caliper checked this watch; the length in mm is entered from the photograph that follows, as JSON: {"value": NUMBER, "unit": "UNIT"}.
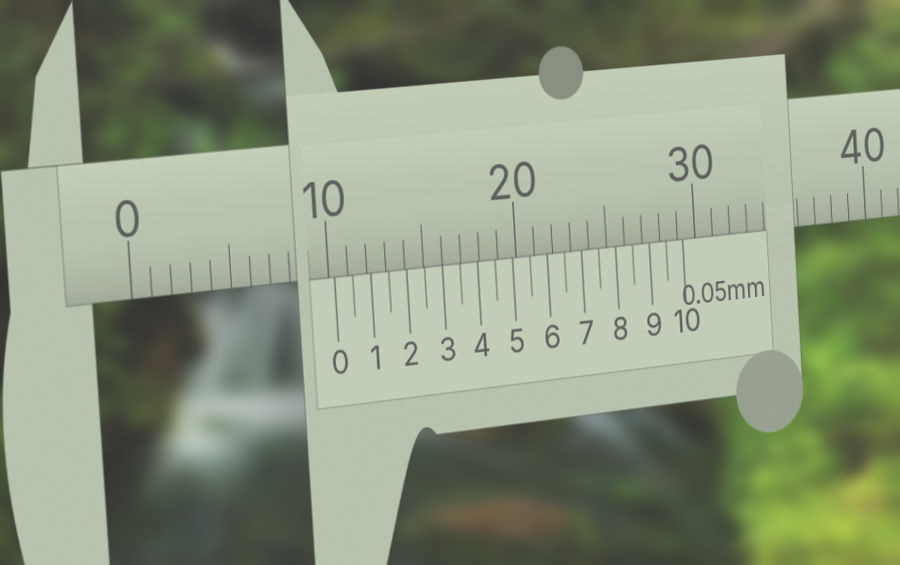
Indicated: {"value": 10.3, "unit": "mm"}
